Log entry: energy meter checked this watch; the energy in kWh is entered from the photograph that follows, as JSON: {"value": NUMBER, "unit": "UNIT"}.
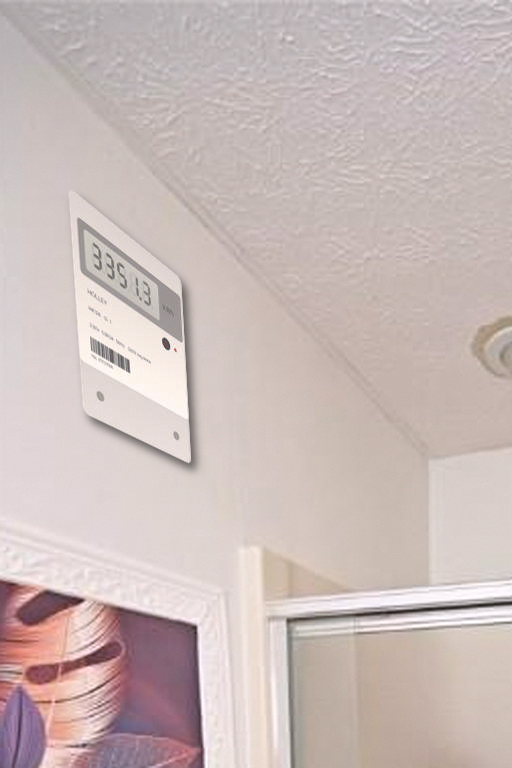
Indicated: {"value": 3351.3, "unit": "kWh"}
